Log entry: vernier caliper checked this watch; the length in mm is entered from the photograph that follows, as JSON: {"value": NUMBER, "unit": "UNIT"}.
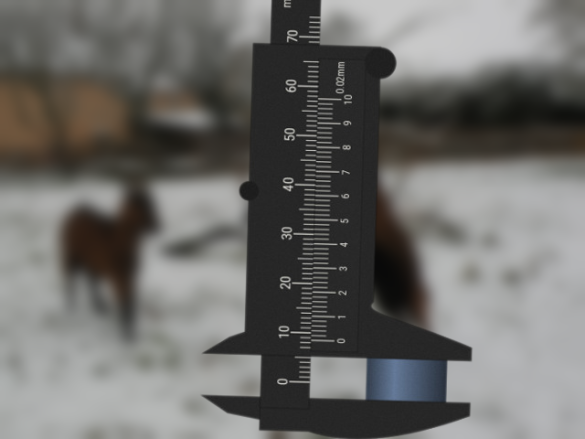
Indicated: {"value": 8.5, "unit": "mm"}
